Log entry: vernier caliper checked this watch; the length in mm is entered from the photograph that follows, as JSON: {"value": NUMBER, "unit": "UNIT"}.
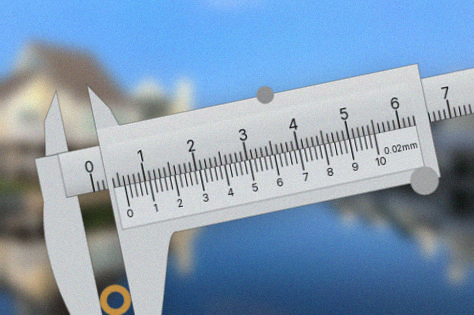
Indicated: {"value": 6.0, "unit": "mm"}
